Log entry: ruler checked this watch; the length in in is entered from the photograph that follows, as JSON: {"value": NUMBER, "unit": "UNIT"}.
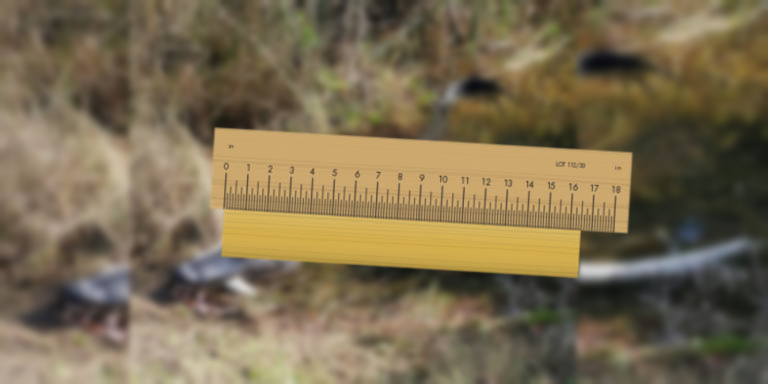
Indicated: {"value": 16.5, "unit": "in"}
